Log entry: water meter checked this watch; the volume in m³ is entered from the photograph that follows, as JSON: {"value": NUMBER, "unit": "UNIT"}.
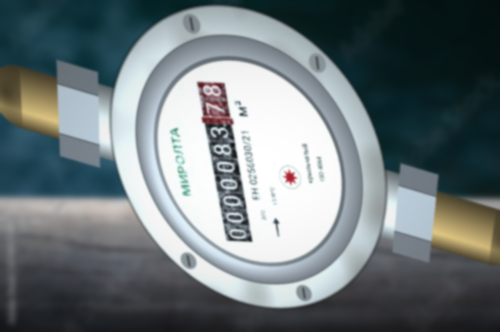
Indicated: {"value": 83.78, "unit": "m³"}
